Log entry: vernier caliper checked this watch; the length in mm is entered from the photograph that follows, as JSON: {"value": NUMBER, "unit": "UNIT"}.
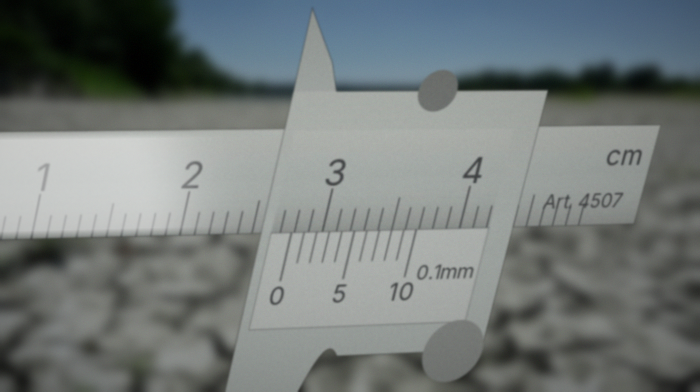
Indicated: {"value": 27.8, "unit": "mm"}
